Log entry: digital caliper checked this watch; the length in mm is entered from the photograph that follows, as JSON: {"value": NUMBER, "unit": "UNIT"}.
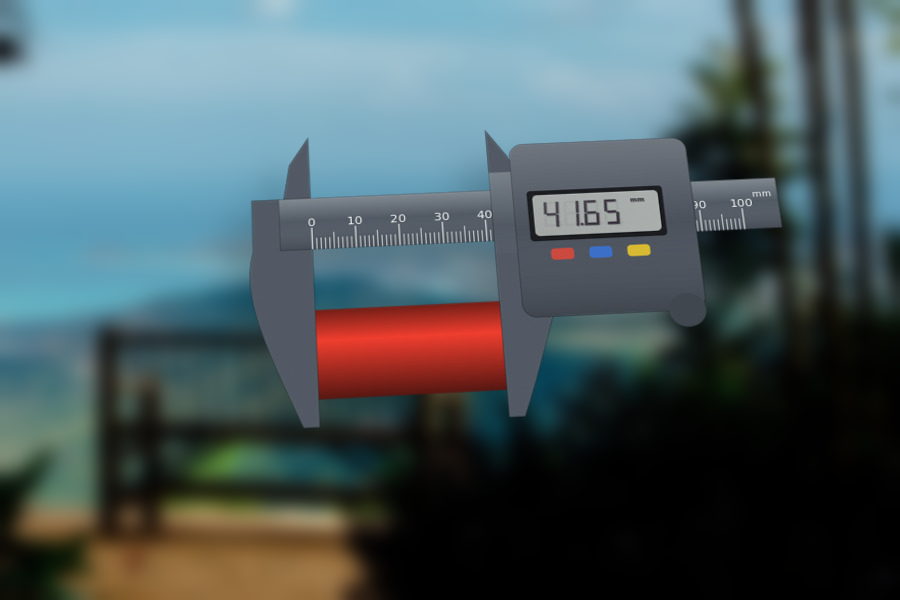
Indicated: {"value": 41.65, "unit": "mm"}
